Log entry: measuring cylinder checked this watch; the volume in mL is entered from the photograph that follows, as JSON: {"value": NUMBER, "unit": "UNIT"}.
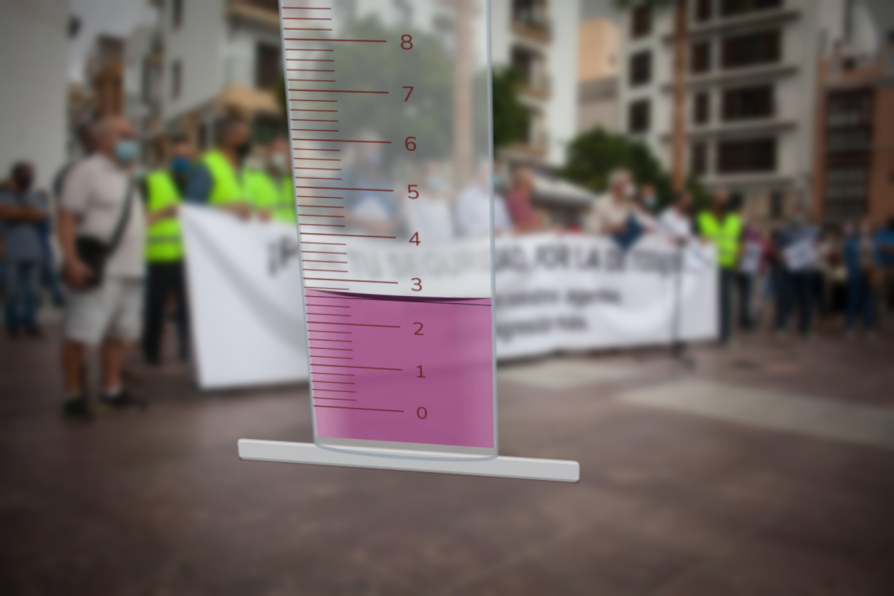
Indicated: {"value": 2.6, "unit": "mL"}
